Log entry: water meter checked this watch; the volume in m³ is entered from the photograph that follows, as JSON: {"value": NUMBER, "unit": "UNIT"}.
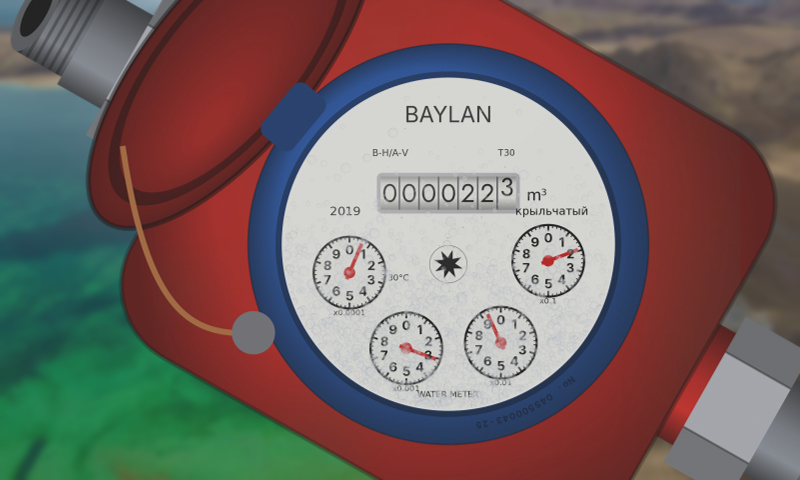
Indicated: {"value": 223.1930, "unit": "m³"}
